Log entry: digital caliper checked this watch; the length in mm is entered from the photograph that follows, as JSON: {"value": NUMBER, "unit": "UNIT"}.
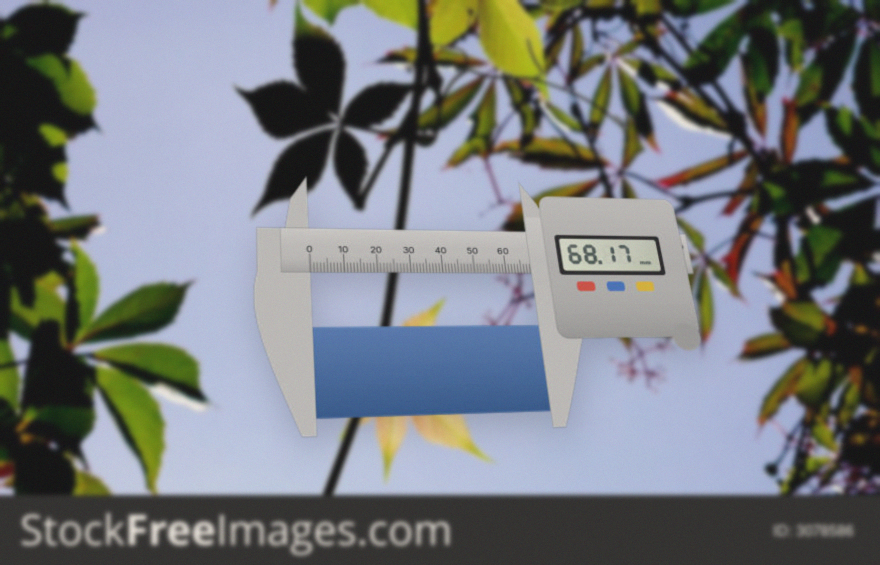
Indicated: {"value": 68.17, "unit": "mm"}
